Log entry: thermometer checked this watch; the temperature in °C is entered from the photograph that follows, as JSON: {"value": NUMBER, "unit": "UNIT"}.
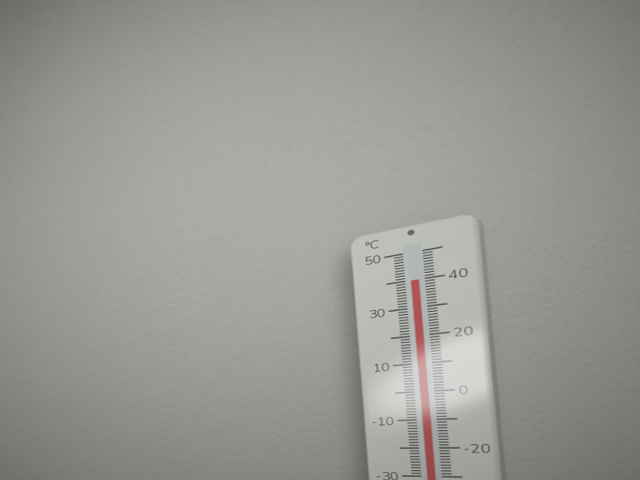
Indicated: {"value": 40, "unit": "°C"}
